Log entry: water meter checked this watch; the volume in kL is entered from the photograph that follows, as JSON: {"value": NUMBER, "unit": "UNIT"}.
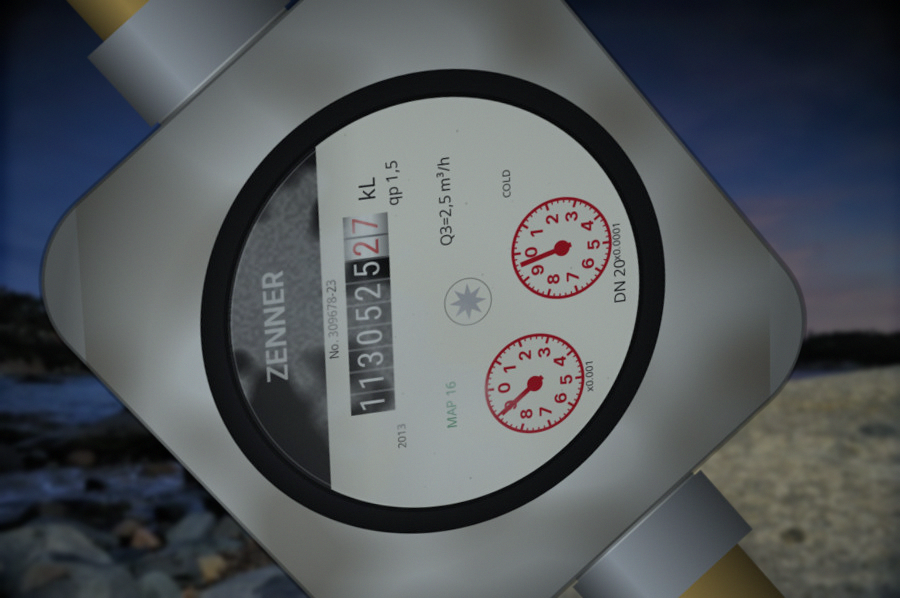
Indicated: {"value": 1130525.2789, "unit": "kL"}
